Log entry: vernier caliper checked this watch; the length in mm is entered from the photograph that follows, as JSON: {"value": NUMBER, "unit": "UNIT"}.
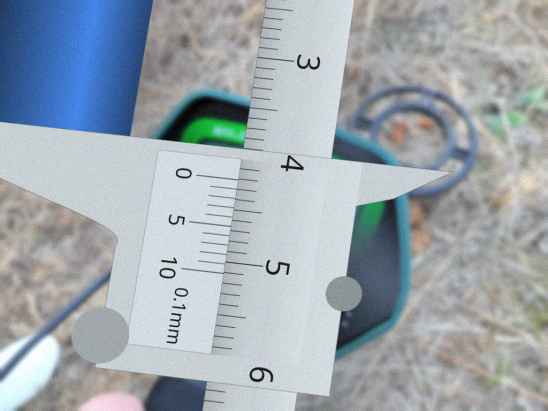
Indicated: {"value": 42.1, "unit": "mm"}
